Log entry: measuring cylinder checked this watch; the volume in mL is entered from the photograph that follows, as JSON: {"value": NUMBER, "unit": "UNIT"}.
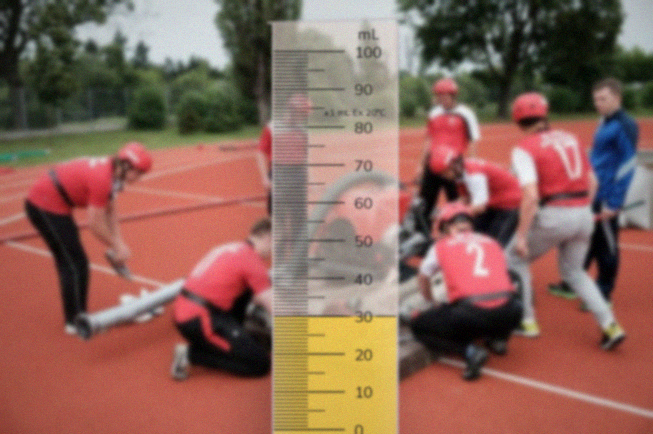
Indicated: {"value": 30, "unit": "mL"}
